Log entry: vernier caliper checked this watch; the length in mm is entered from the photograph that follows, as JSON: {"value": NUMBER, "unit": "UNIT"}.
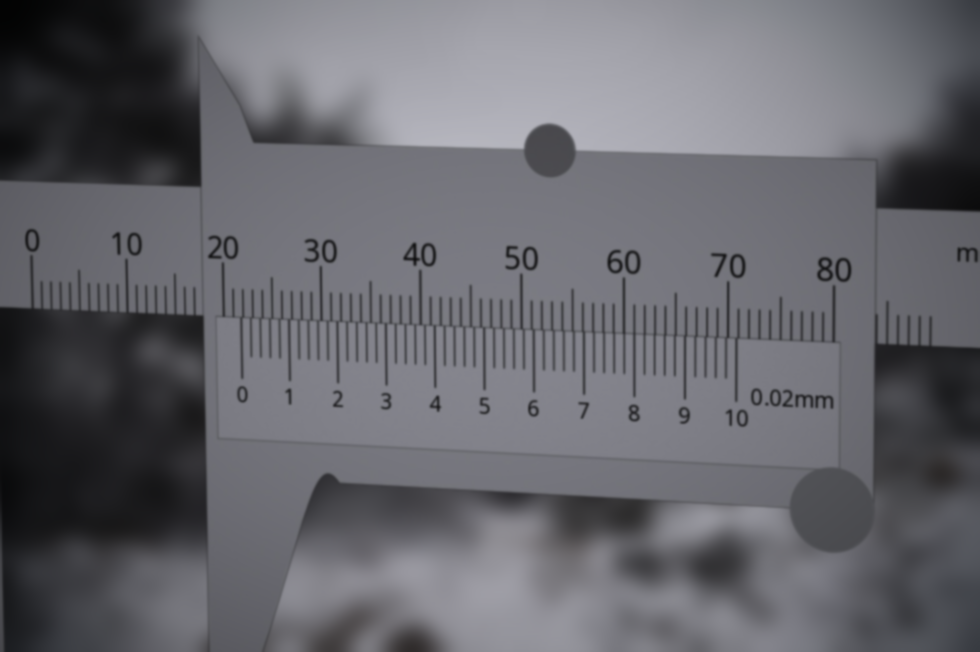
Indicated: {"value": 21.8, "unit": "mm"}
